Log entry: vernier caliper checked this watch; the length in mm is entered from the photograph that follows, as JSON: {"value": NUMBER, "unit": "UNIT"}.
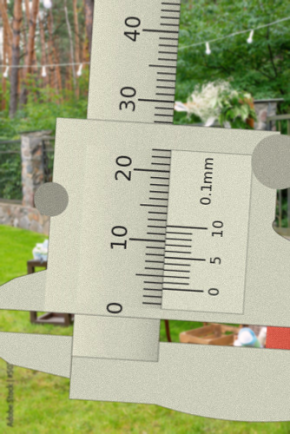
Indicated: {"value": 3.2, "unit": "mm"}
